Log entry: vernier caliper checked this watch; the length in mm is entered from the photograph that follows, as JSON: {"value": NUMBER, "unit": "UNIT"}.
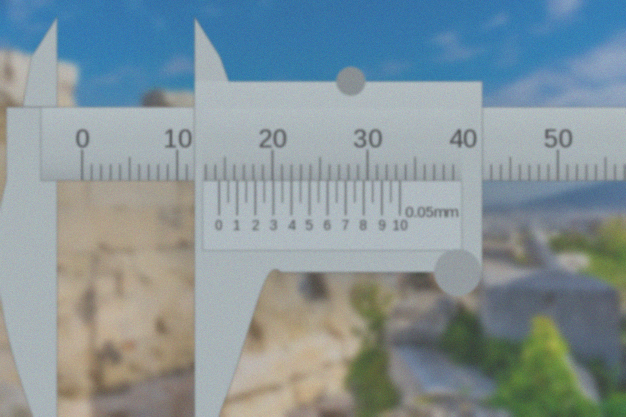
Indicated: {"value": 14.4, "unit": "mm"}
